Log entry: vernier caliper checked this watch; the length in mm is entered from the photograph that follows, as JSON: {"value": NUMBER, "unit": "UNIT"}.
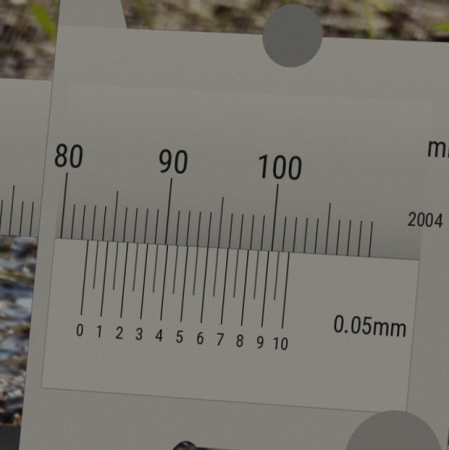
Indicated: {"value": 82.6, "unit": "mm"}
